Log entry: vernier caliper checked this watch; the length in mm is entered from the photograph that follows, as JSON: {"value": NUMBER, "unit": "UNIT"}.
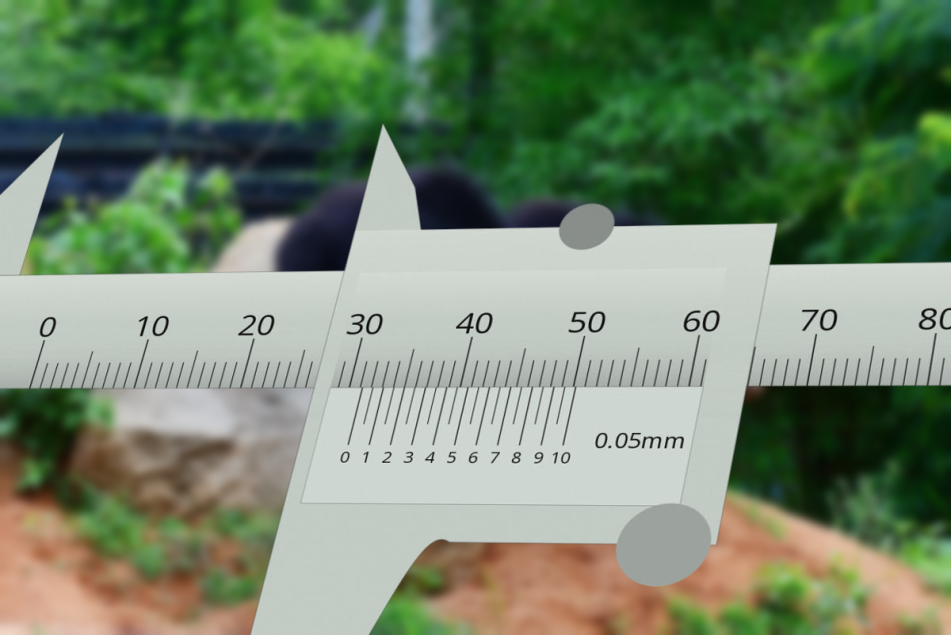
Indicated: {"value": 31.2, "unit": "mm"}
